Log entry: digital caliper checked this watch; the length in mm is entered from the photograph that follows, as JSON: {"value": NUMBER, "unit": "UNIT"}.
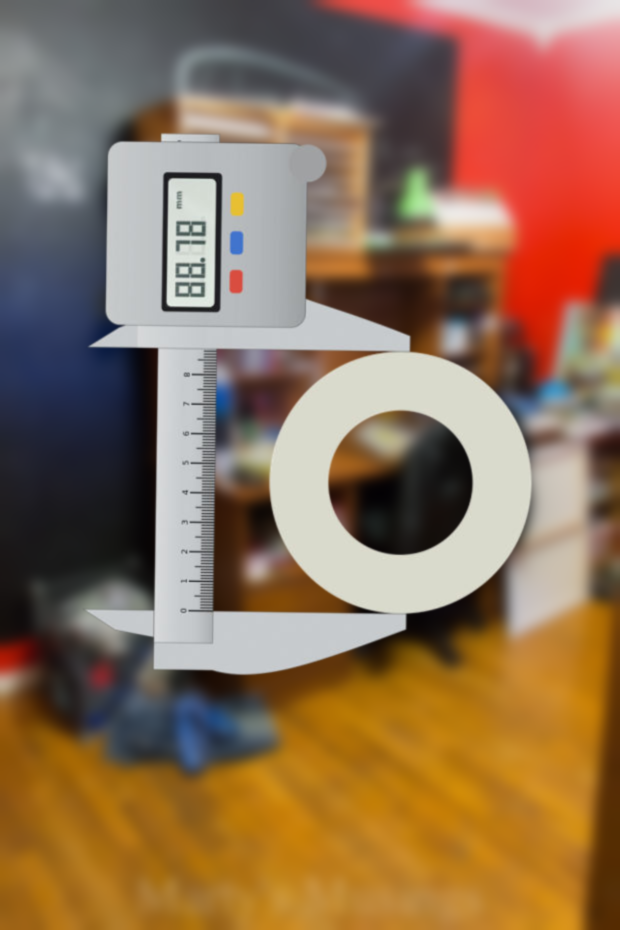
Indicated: {"value": 88.78, "unit": "mm"}
